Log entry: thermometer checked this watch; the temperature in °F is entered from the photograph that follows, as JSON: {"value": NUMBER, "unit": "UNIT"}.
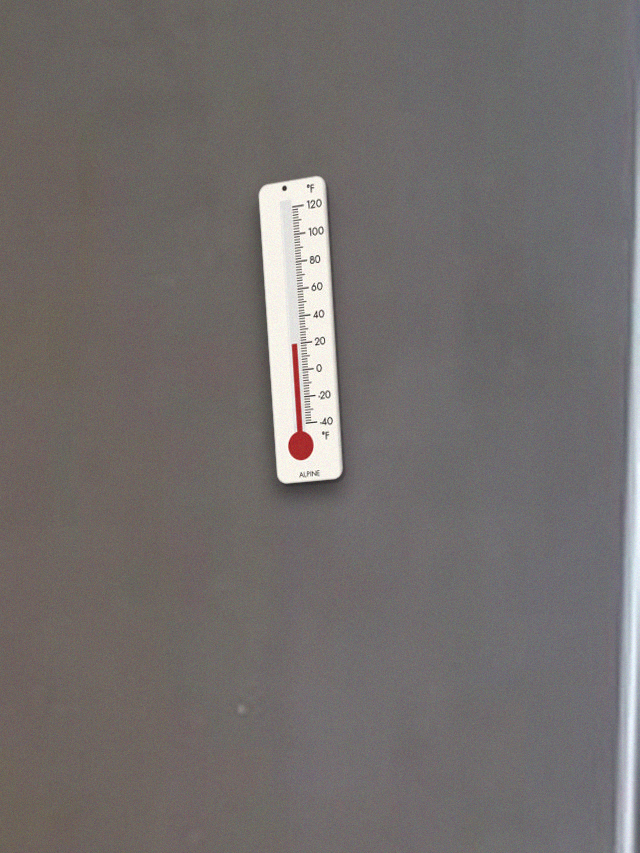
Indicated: {"value": 20, "unit": "°F"}
